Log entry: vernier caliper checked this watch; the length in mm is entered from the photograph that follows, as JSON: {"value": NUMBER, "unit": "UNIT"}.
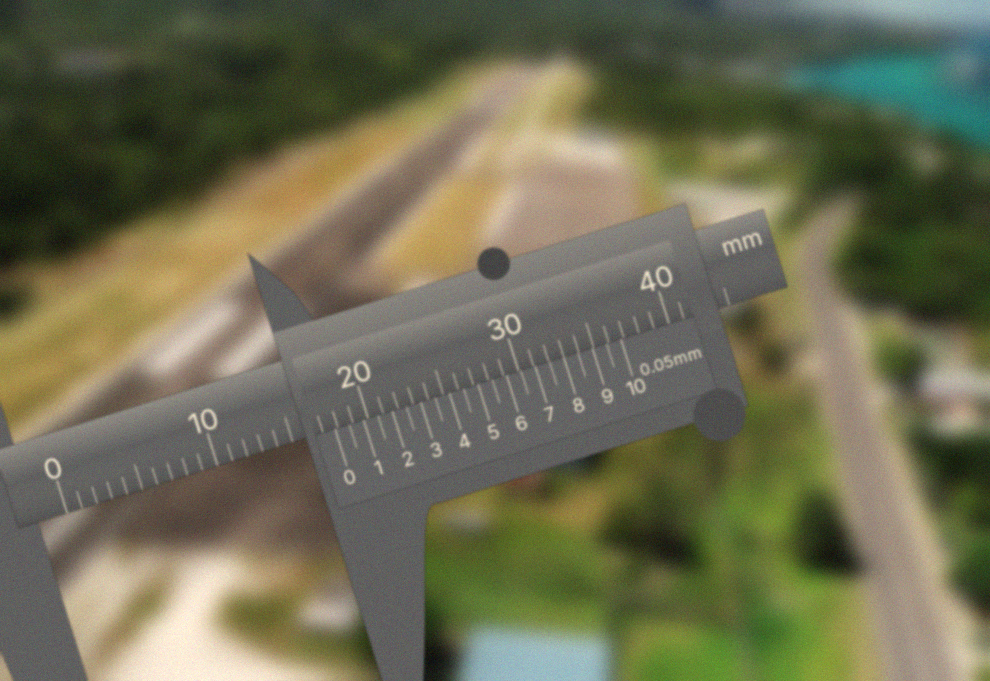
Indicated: {"value": 17.8, "unit": "mm"}
